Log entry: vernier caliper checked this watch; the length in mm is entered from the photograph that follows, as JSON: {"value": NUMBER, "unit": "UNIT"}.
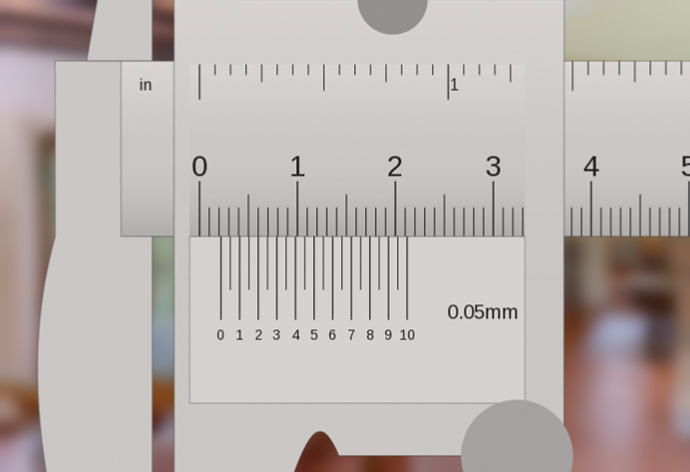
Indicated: {"value": 2.2, "unit": "mm"}
